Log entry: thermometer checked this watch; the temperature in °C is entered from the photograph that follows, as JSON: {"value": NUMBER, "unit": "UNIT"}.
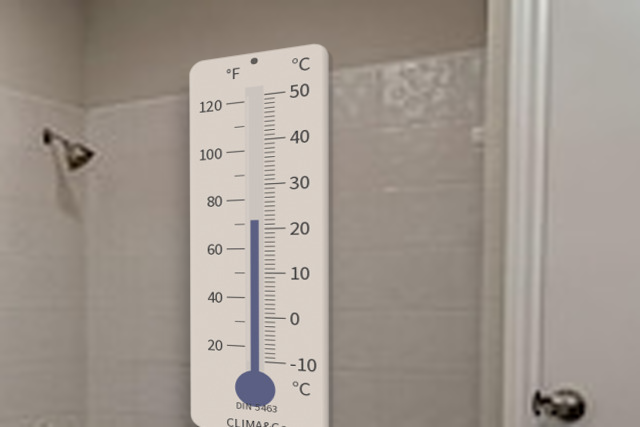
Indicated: {"value": 22, "unit": "°C"}
